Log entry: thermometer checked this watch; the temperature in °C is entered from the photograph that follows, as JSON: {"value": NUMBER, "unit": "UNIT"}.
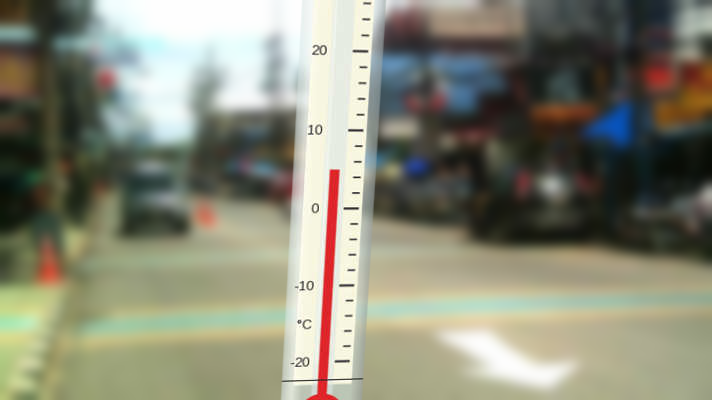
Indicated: {"value": 5, "unit": "°C"}
